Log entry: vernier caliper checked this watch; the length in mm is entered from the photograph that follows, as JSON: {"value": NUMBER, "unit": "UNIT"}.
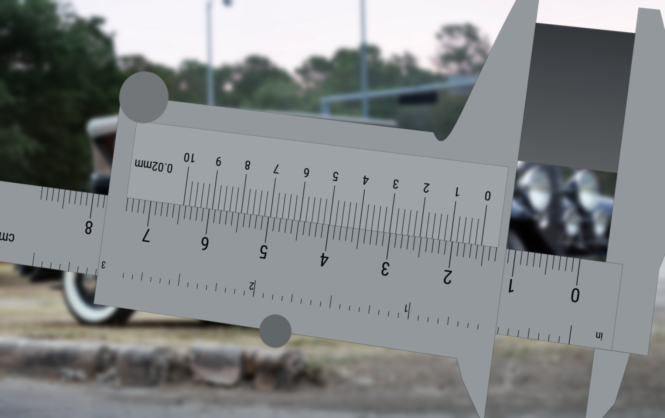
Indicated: {"value": 15.4, "unit": "mm"}
